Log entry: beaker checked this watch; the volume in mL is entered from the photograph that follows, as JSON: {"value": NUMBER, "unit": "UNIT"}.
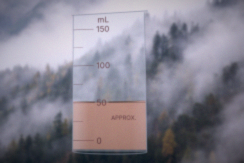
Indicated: {"value": 50, "unit": "mL"}
